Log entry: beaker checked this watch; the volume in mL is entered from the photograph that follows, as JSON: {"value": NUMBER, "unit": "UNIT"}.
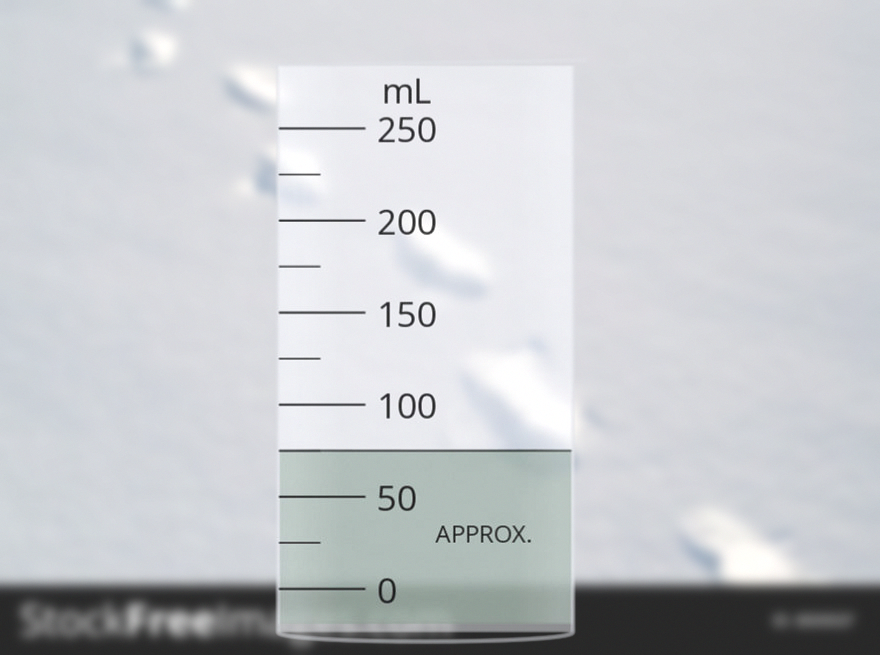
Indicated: {"value": 75, "unit": "mL"}
